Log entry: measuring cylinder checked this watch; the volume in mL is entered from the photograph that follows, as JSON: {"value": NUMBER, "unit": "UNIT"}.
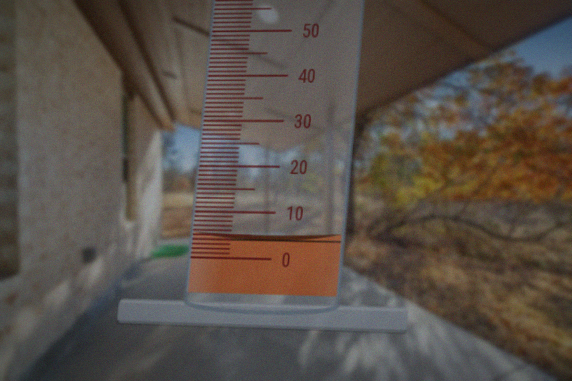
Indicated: {"value": 4, "unit": "mL"}
